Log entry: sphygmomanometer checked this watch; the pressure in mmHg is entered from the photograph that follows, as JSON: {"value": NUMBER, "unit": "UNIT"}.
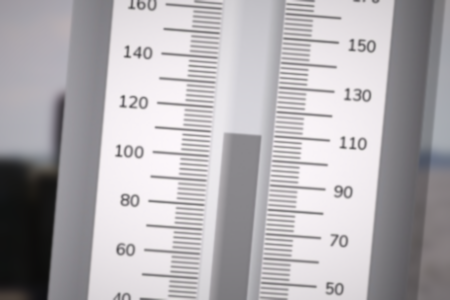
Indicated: {"value": 110, "unit": "mmHg"}
